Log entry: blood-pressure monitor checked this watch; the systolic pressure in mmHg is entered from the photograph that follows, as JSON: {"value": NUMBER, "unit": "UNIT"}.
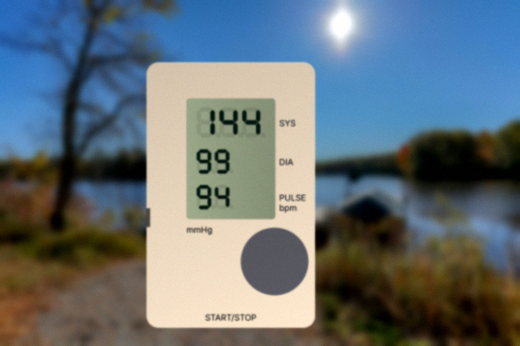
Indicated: {"value": 144, "unit": "mmHg"}
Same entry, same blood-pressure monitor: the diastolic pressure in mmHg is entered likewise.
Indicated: {"value": 99, "unit": "mmHg"}
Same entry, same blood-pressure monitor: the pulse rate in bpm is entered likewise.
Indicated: {"value": 94, "unit": "bpm"}
